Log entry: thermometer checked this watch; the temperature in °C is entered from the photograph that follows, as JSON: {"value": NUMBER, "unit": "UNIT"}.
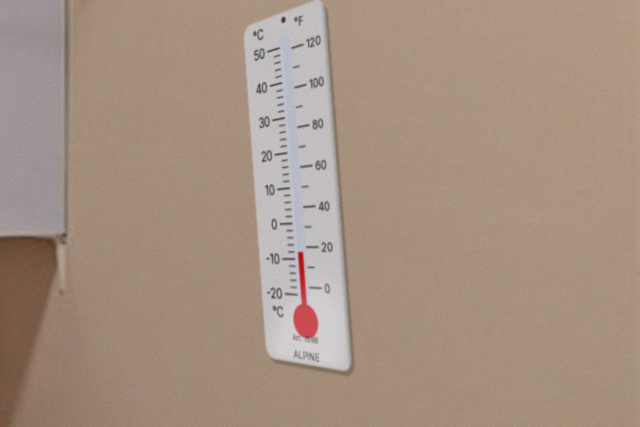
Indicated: {"value": -8, "unit": "°C"}
